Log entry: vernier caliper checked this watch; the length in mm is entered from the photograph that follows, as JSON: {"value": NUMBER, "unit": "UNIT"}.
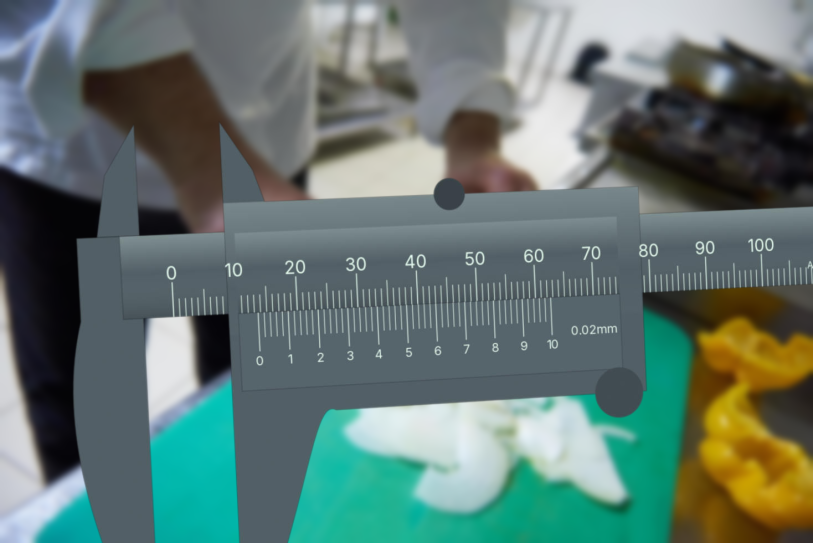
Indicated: {"value": 13.6, "unit": "mm"}
